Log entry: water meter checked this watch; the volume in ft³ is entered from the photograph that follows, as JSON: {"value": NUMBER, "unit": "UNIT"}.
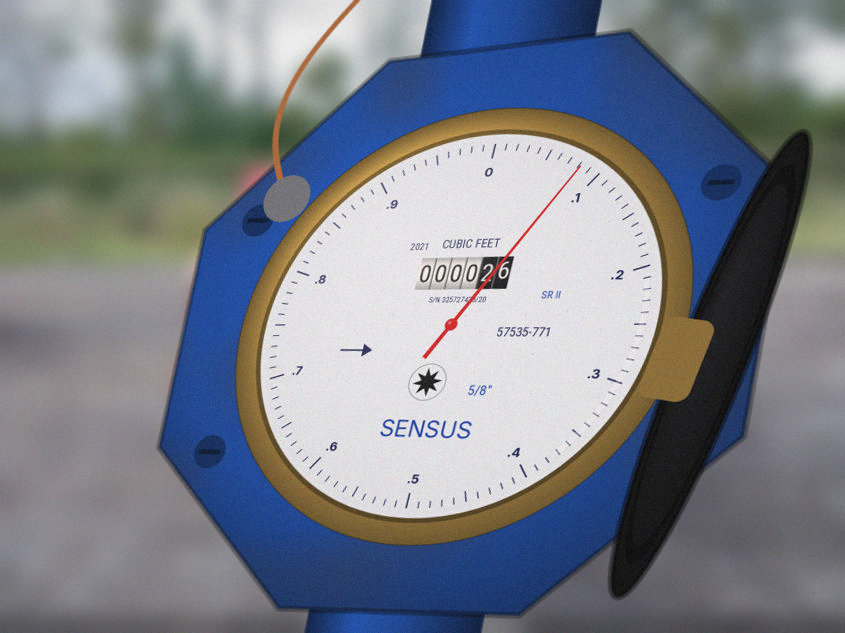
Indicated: {"value": 26.08, "unit": "ft³"}
